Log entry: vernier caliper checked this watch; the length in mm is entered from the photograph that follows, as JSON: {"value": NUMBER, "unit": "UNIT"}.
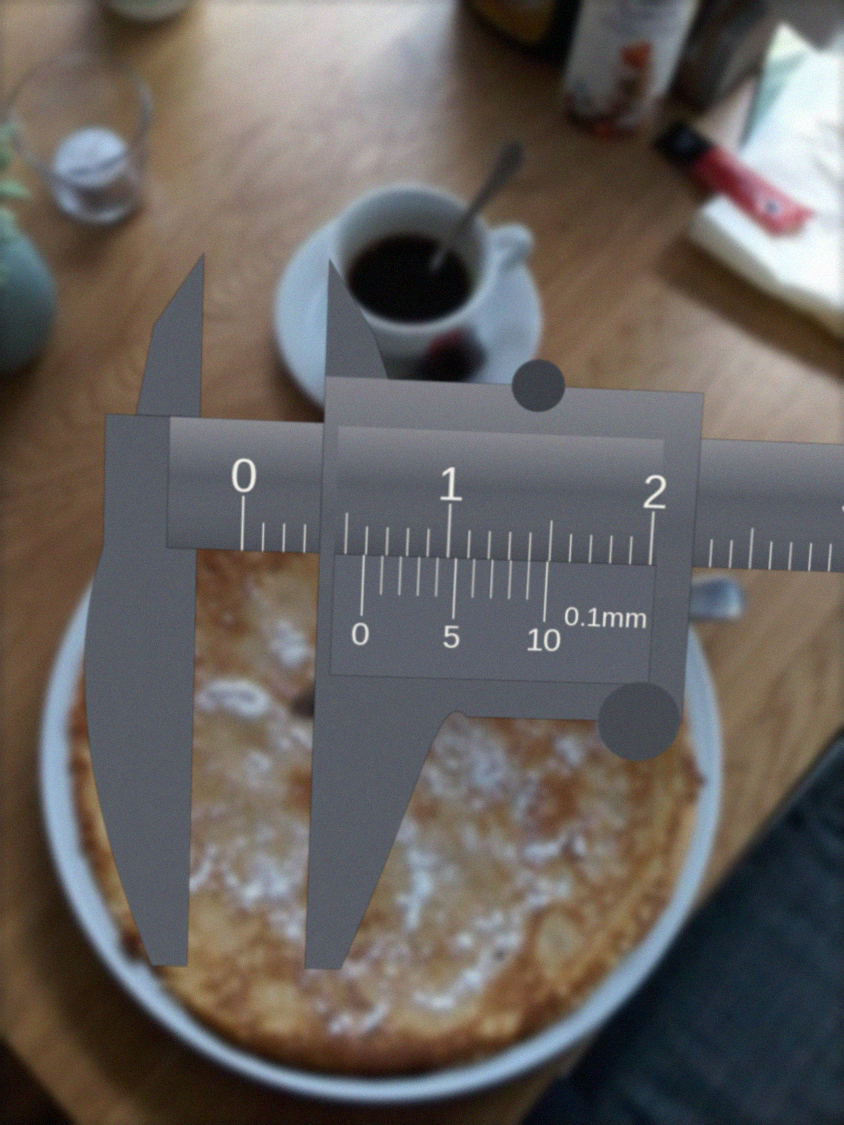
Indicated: {"value": 5.9, "unit": "mm"}
